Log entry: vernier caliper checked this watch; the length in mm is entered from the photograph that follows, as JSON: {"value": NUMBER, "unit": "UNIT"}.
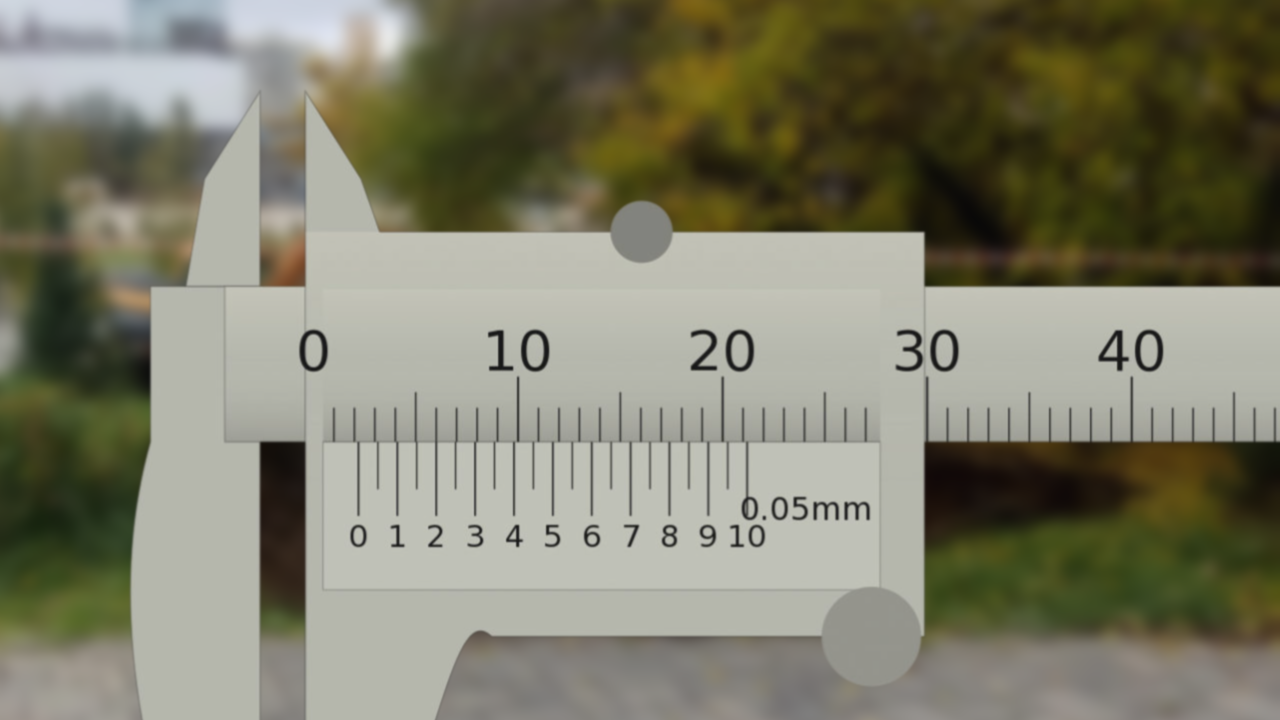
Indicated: {"value": 2.2, "unit": "mm"}
